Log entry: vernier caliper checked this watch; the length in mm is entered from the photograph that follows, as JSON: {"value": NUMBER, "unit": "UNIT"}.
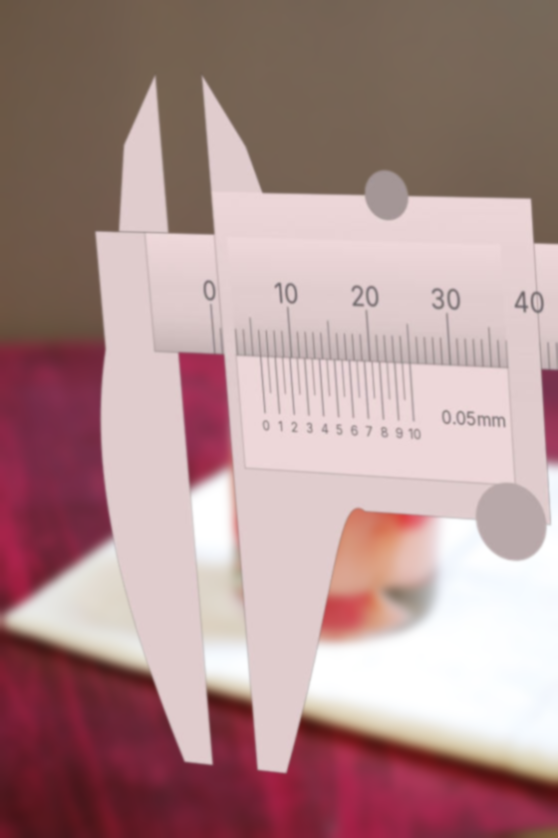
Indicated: {"value": 6.0, "unit": "mm"}
